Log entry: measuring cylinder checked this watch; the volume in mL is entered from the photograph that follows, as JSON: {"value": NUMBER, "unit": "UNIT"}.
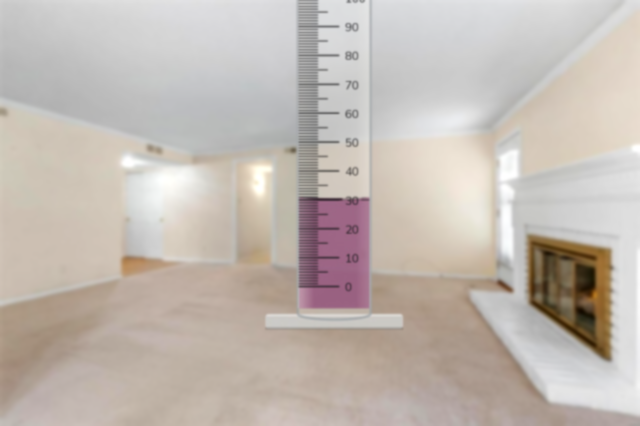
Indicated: {"value": 30, "unit": "mL"}
